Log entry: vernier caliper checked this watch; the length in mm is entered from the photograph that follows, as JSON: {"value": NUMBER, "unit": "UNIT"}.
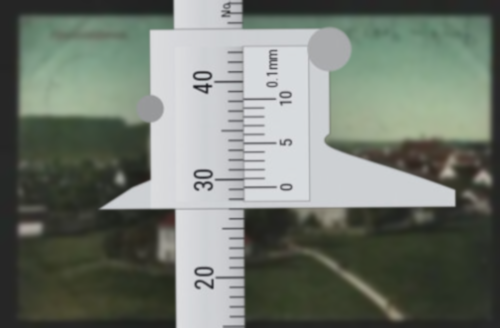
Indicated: {"value": 29.2, "unit": "mm"}
